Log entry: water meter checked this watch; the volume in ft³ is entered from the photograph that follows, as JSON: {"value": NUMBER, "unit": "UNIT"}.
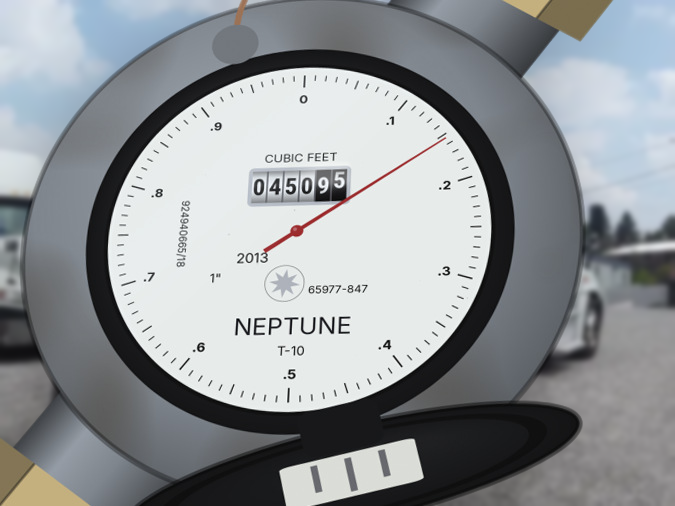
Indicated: {"value": 45095.15, "unit": "ft³"}
